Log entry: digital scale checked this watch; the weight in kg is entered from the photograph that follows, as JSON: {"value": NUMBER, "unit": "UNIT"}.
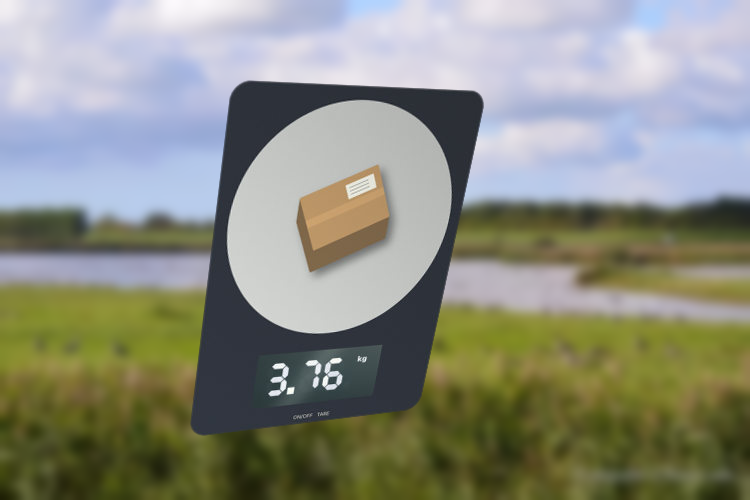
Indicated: {"value": 3.76, "unit": "kg"}
